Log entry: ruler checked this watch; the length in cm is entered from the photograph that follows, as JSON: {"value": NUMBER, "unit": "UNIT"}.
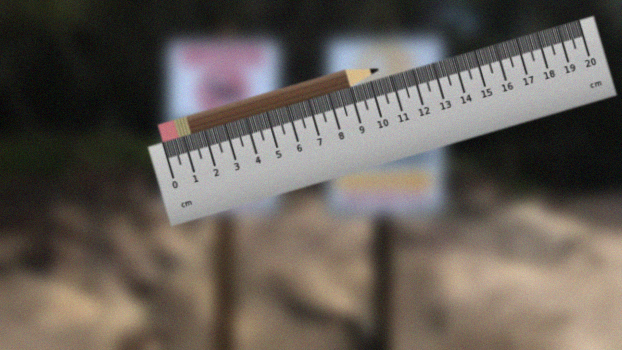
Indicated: {"value": 10.5, "unit": "cm"}
